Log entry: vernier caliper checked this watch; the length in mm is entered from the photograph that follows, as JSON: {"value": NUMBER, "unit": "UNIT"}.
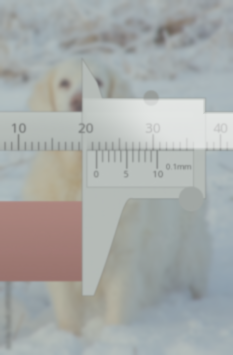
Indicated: {"value": 21.6, "unit": "mm"}
